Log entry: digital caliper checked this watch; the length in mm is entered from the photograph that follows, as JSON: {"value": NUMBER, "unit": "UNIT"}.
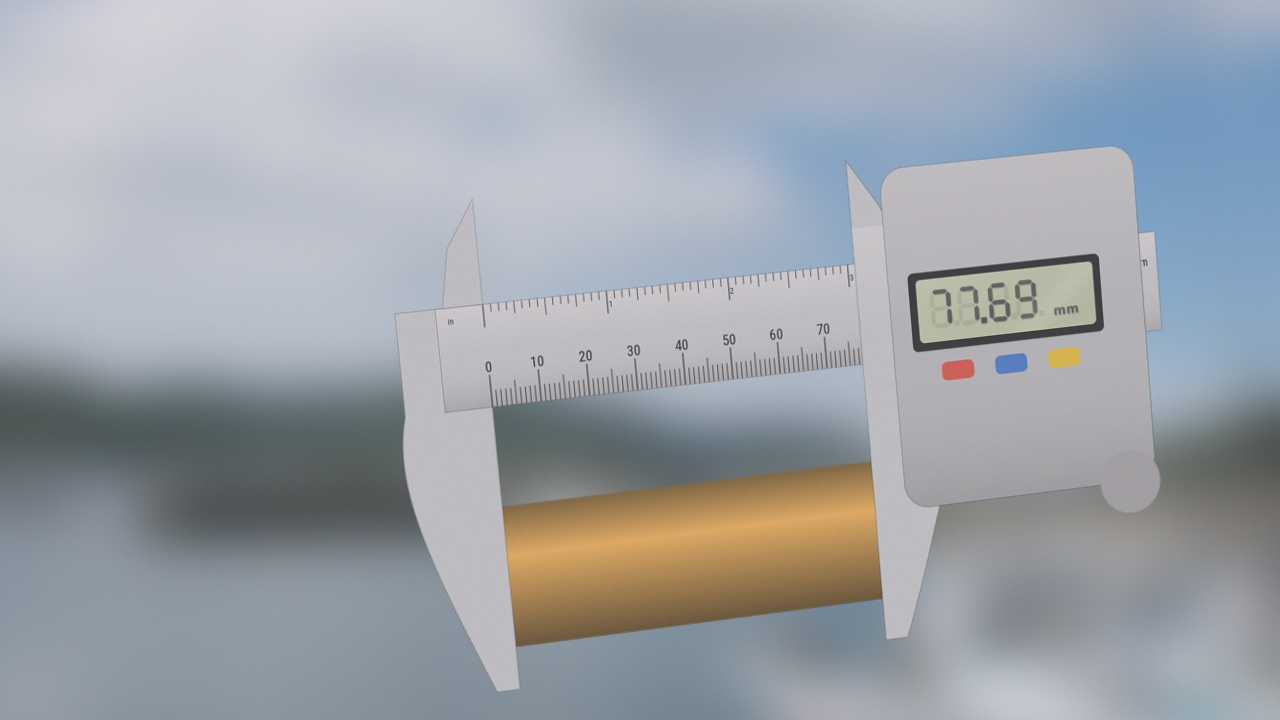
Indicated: {"value": 77.69, "unit": "mm"}
